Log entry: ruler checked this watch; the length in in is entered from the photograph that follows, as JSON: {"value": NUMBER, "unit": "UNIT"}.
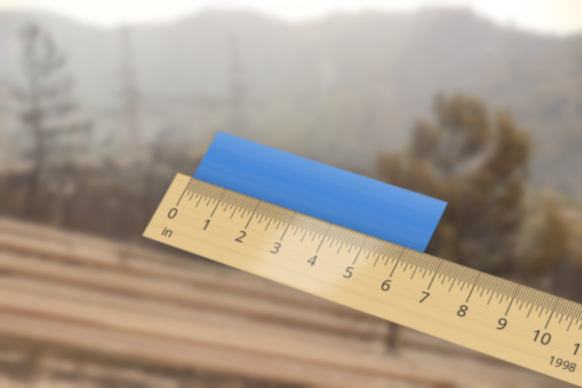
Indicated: {"value": 6.5, "unit": "in"}
